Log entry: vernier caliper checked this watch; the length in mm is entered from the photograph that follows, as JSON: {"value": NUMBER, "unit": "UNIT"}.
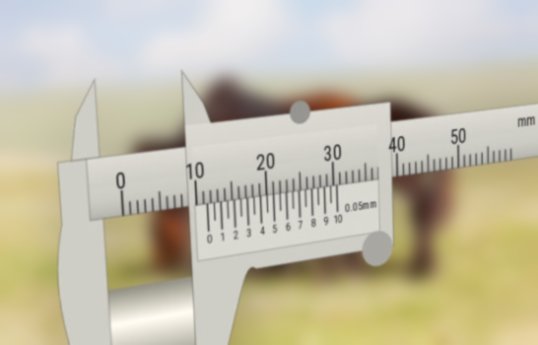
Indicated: {"value": 11.5, "unit": "mm"}
